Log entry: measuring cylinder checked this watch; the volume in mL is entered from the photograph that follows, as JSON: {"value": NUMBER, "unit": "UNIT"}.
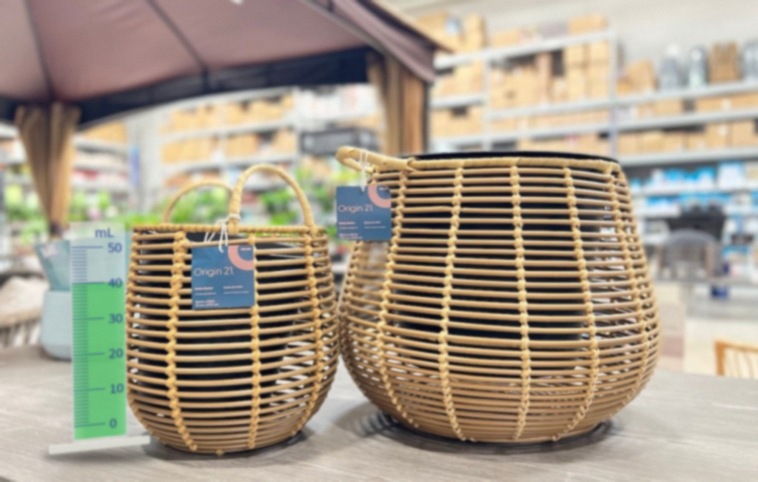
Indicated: {"value": 40, "unit": "mL"}
